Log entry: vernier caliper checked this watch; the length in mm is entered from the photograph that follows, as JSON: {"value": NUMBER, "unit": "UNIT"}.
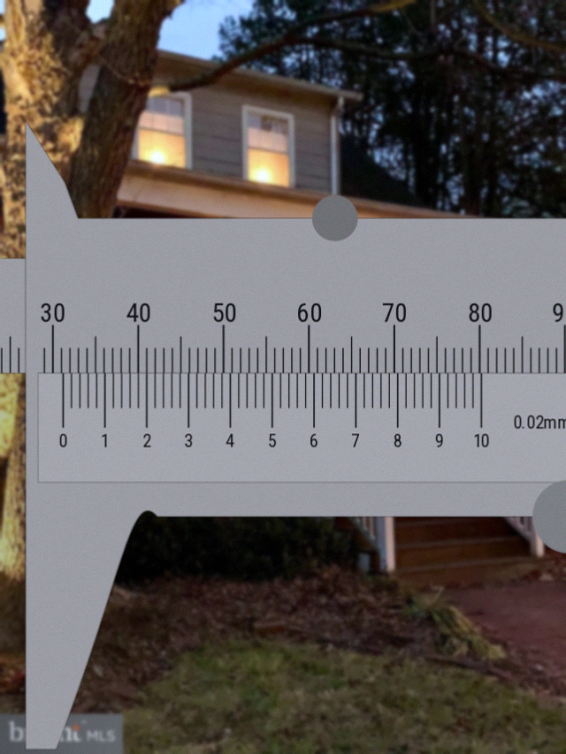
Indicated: {"value": 31.2, "unit": "mm"}
